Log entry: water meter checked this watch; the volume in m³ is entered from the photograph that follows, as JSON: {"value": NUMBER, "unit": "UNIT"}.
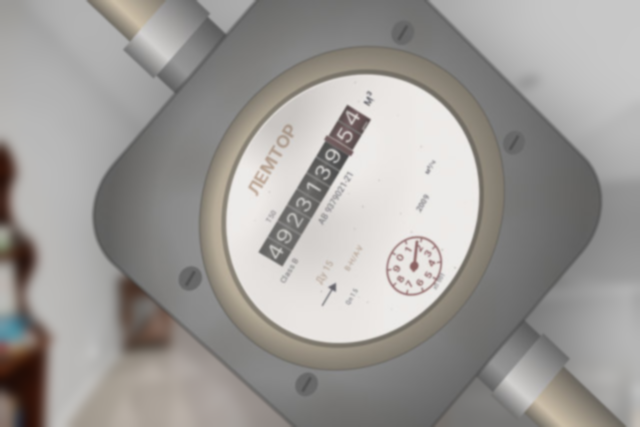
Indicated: {"value": 4923139.541, "unit": "m³"}
